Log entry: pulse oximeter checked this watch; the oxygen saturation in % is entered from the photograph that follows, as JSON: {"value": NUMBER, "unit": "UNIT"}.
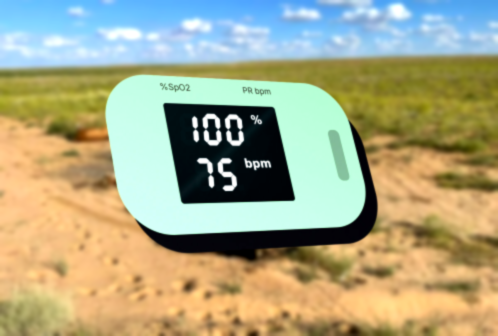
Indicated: {"value": 100, "unit": "%"}
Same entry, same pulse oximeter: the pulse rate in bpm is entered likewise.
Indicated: {"value": 75, "unit": "bpm"}
